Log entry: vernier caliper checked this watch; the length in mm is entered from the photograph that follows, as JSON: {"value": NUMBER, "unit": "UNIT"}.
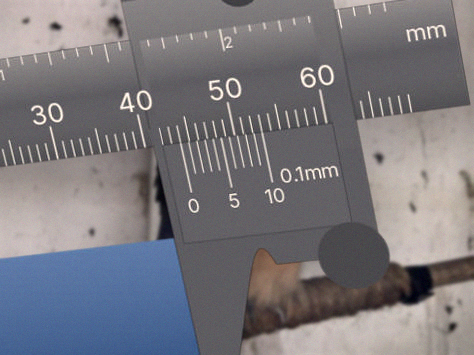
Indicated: {"value": 44.0, "unit": "mm"}
